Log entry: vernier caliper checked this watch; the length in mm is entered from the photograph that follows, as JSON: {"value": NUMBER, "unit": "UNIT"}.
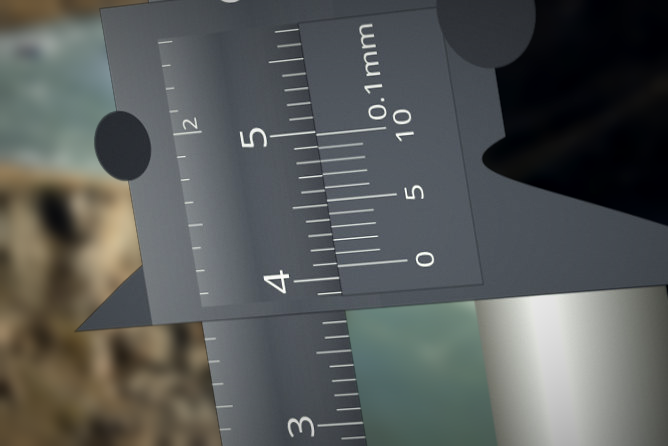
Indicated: {"value": 40.8, "unit": "mm"}
